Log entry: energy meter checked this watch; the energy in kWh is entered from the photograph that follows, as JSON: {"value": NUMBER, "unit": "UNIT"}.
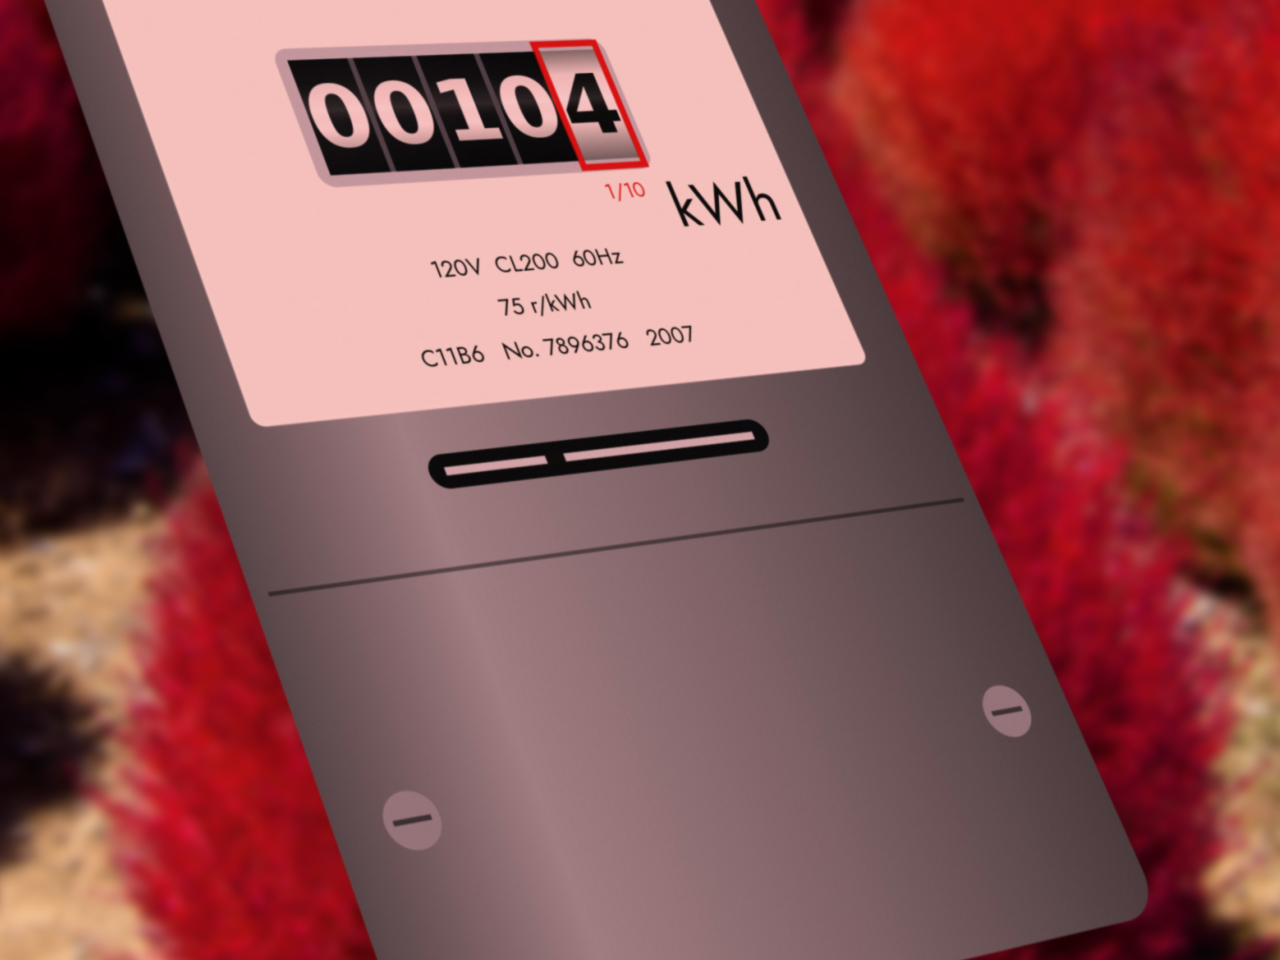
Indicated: {"value": 10.4, "unit": "kWh"}
